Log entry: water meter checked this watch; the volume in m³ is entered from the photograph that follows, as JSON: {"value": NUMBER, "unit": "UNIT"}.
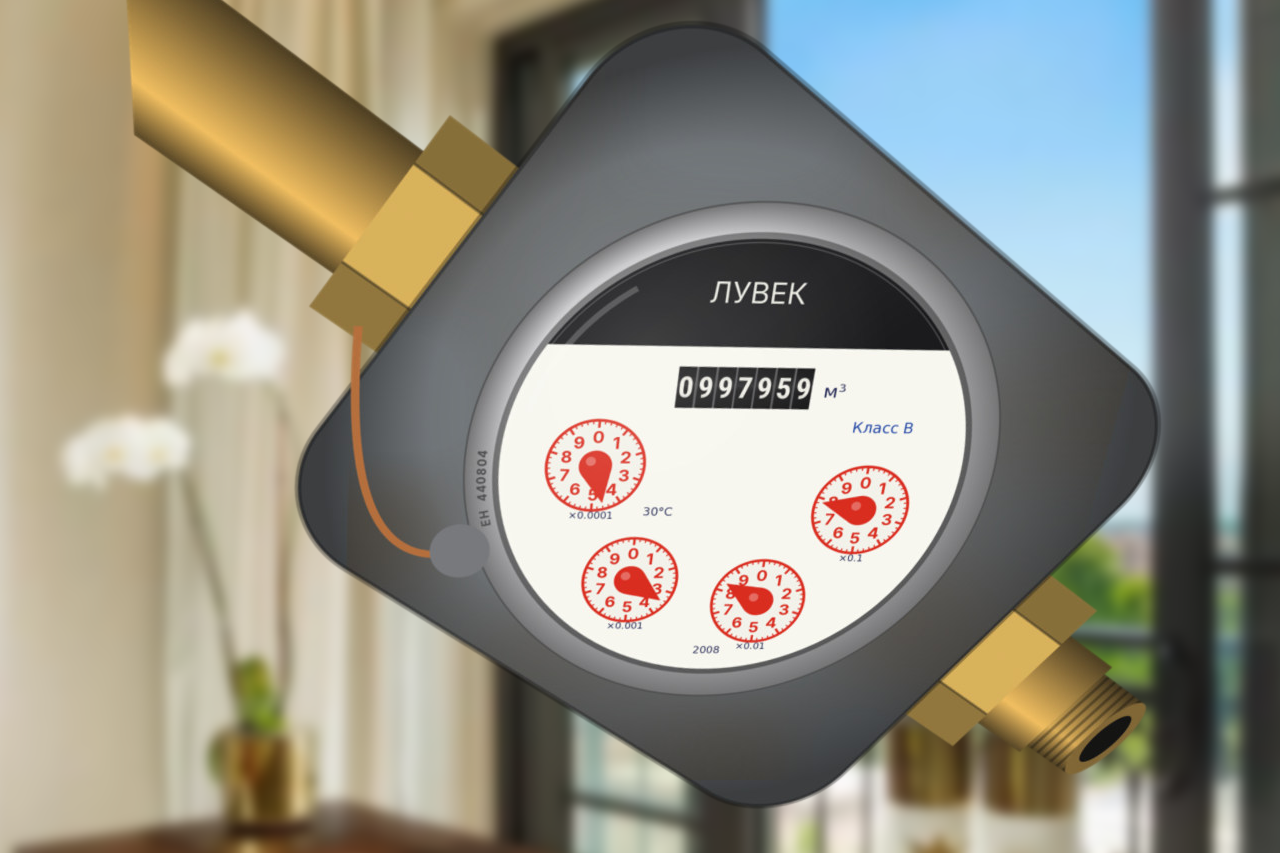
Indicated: {"value": 997959.7834, "unit": "m³"}
